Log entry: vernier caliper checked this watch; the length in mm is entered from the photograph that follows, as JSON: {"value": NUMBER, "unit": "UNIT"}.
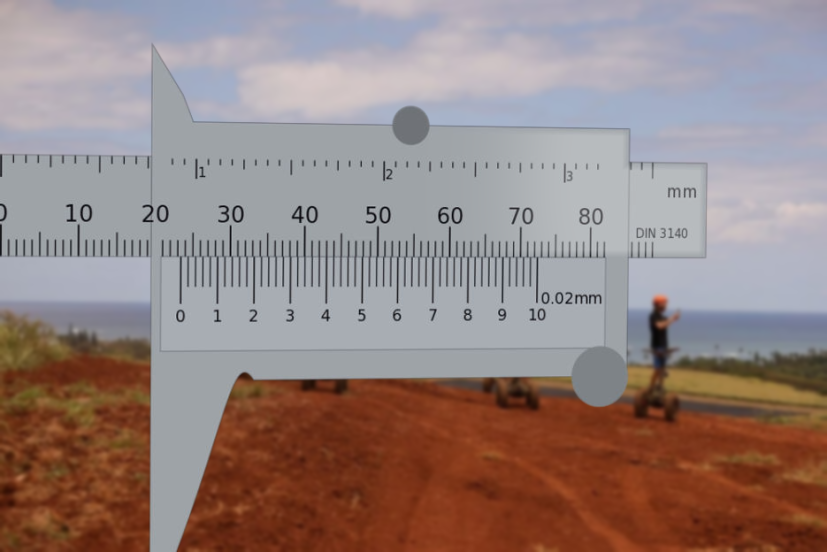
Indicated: {"value": 23.4, "unit": "mm"}
